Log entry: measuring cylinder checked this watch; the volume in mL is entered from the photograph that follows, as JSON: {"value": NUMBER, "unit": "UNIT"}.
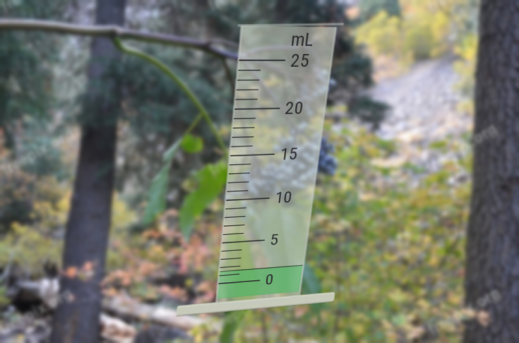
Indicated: {"value": 1.5, "unit": "mL"}
